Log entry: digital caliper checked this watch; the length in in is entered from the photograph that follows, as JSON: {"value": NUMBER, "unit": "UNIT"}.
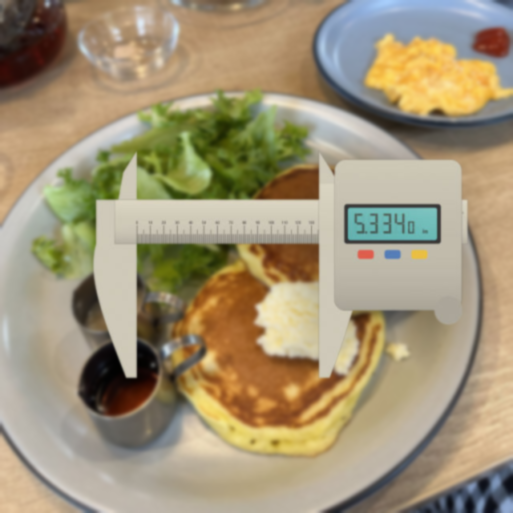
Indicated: {"value": 5.3340, "unit": "in"}
